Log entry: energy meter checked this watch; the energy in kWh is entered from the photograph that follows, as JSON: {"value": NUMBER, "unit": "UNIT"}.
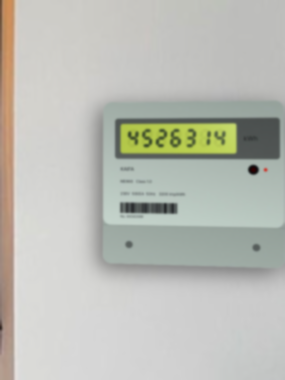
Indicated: {"value": 4526314, "unit": "kWh"}
